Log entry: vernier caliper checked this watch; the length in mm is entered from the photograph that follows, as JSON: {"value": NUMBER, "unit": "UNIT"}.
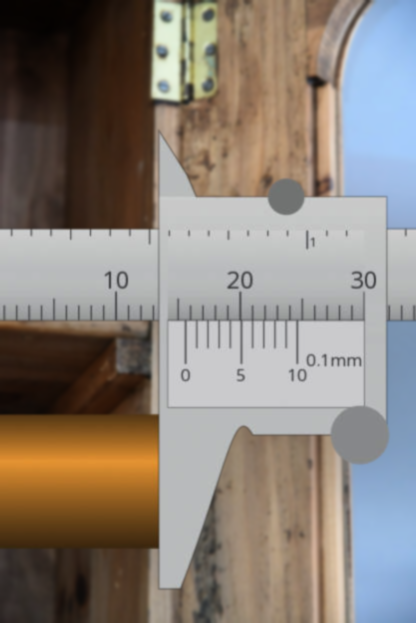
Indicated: {"value": 15.6, "unit": "mm"}
